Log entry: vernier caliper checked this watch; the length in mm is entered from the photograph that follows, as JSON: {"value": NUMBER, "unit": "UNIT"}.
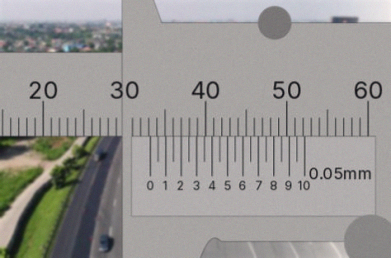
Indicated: {"value": 33.2, "unit": "mm"}
